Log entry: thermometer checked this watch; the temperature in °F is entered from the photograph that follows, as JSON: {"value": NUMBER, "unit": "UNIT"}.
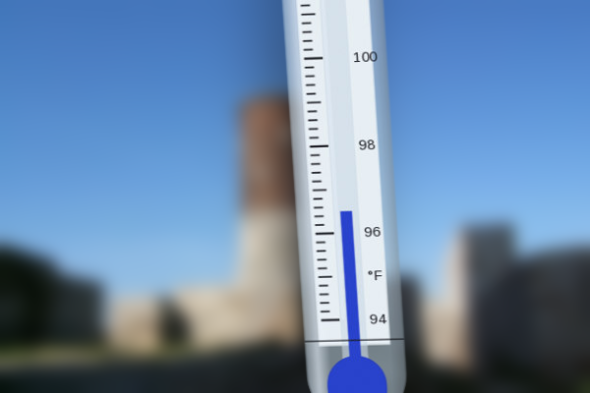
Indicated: {"value": 96.5, "unit": "°F"}
